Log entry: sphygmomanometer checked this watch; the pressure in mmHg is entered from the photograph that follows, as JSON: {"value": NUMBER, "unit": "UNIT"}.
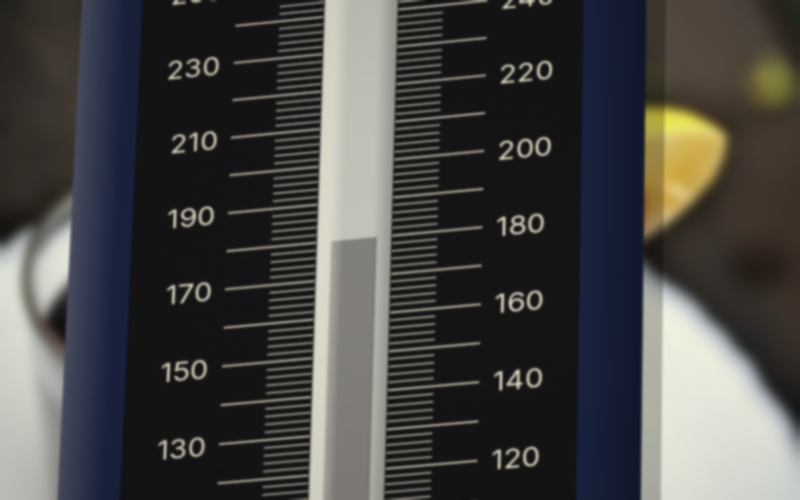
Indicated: {"value": 180, "unit": "mmHg"}
